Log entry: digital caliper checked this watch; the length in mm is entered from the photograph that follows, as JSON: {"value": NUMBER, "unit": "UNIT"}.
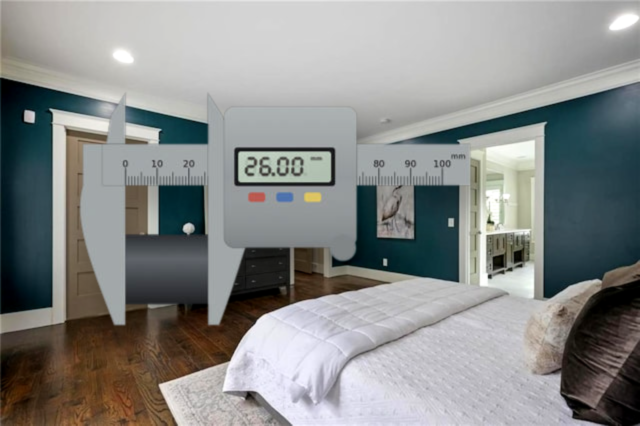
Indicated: {"value": 26.00, "unit": "mm"}
